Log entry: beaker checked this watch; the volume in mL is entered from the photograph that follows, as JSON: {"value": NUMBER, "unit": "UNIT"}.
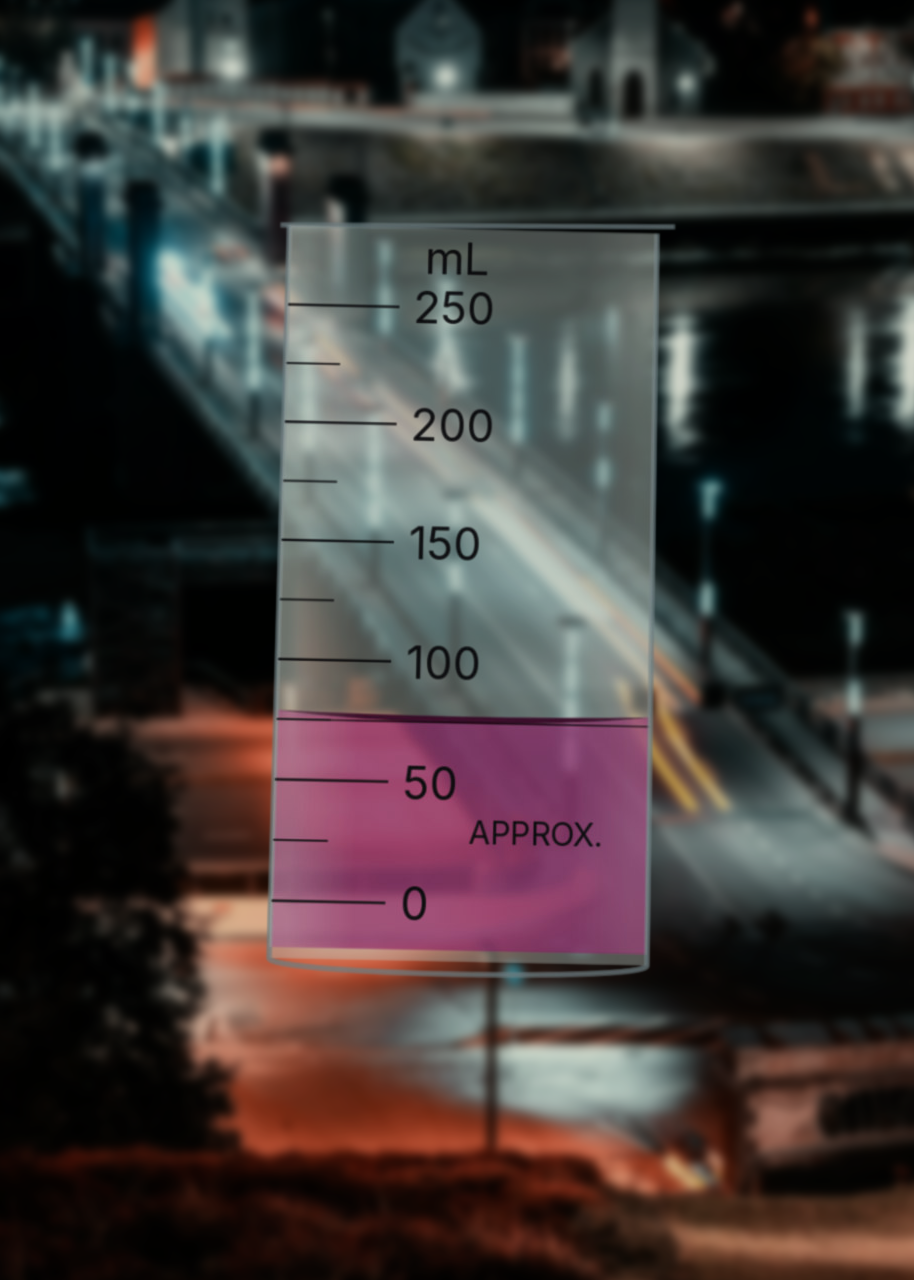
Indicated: {"value": 75, "unit": "mL"}
